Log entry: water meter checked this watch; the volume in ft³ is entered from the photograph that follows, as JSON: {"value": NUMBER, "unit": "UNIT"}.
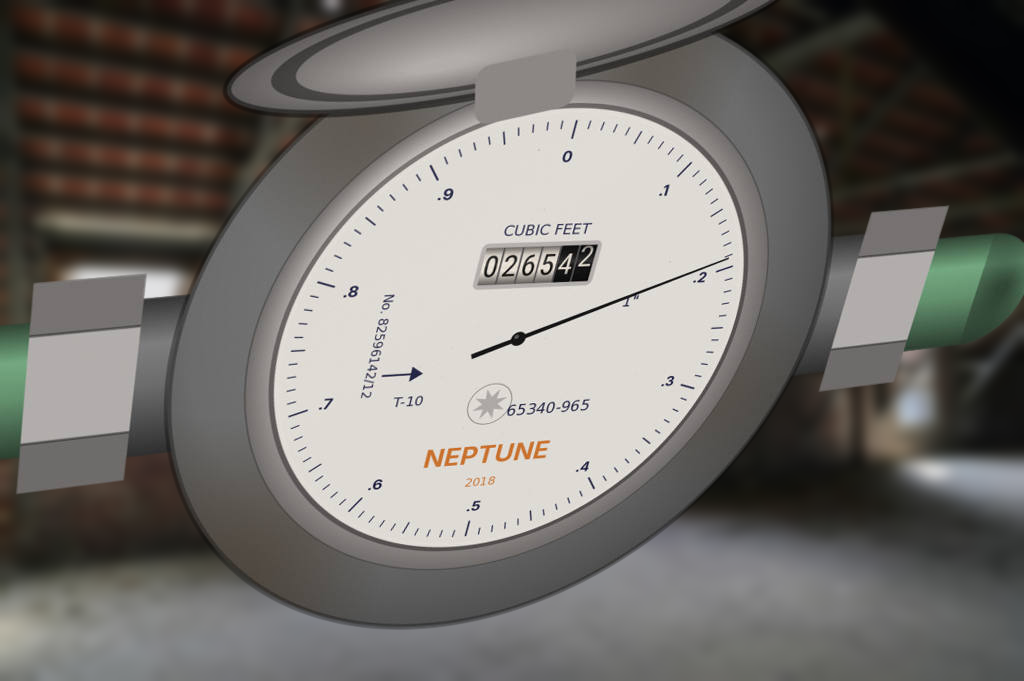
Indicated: {"value": 26542.19, "unit": "ft³"}
